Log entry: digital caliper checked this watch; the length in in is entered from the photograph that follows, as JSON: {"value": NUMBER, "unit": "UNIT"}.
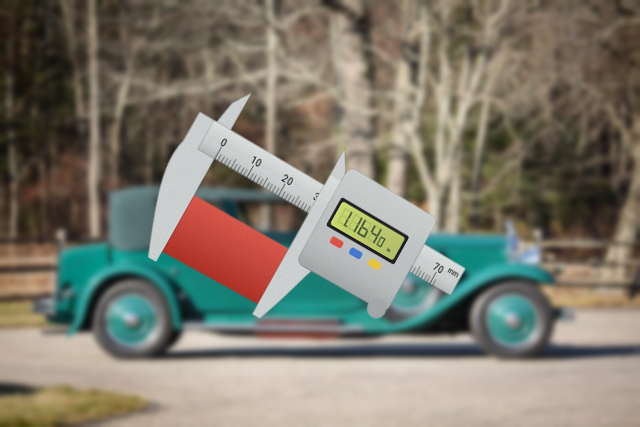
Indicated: {"value": 1.1640, "unit": "in"}
